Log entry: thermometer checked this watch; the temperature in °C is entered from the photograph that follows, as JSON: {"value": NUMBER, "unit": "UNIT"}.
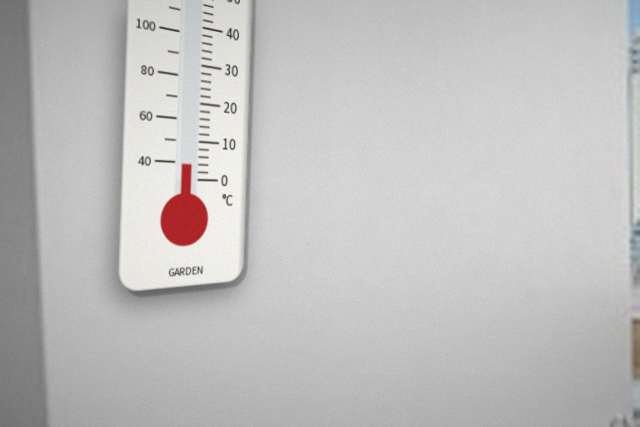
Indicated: {"value": 4, "unit": "°C"}
